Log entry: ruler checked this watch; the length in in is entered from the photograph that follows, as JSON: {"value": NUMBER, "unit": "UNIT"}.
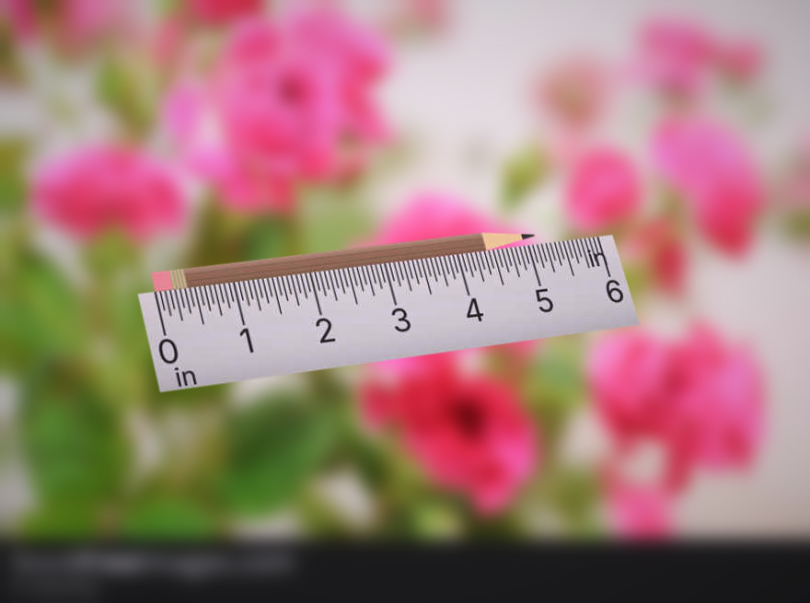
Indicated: {"value": 5.125, "unit": "in"}
